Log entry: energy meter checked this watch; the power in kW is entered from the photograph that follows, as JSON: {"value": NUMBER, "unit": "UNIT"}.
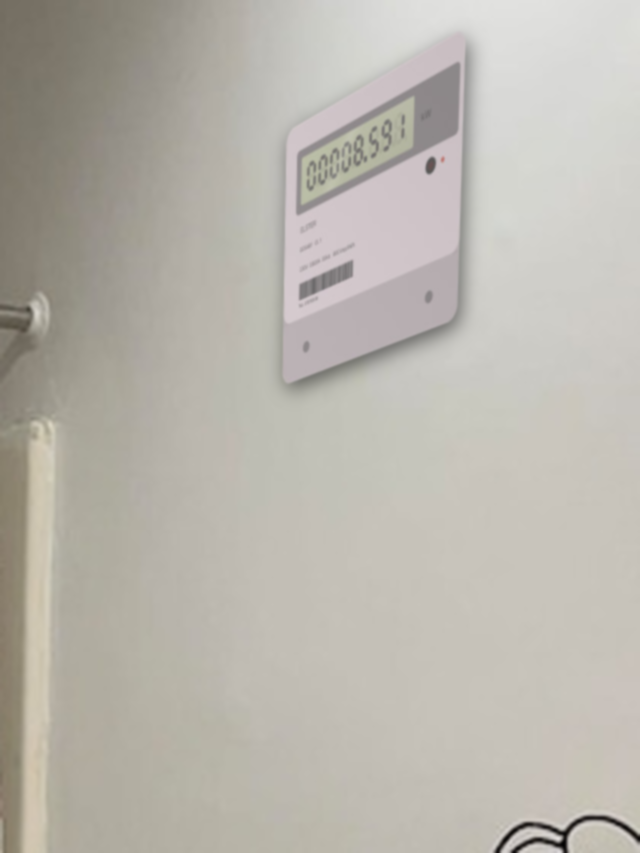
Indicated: {"value": 8.591, "unit": "kW"}
